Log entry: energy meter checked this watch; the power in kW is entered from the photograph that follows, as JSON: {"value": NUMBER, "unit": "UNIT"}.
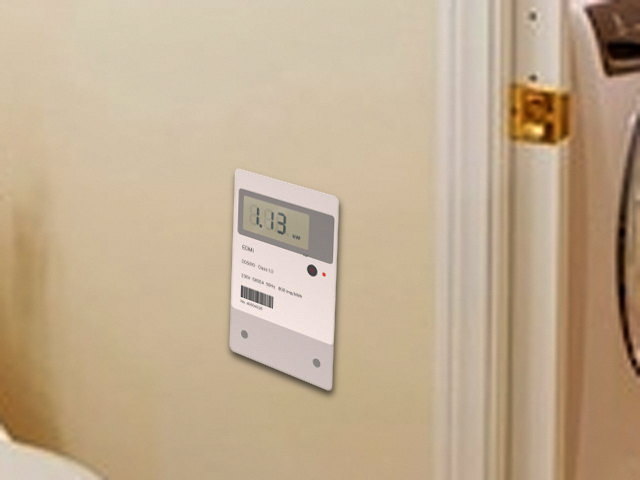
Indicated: {"value": 1.13, "unit": "kW"}
